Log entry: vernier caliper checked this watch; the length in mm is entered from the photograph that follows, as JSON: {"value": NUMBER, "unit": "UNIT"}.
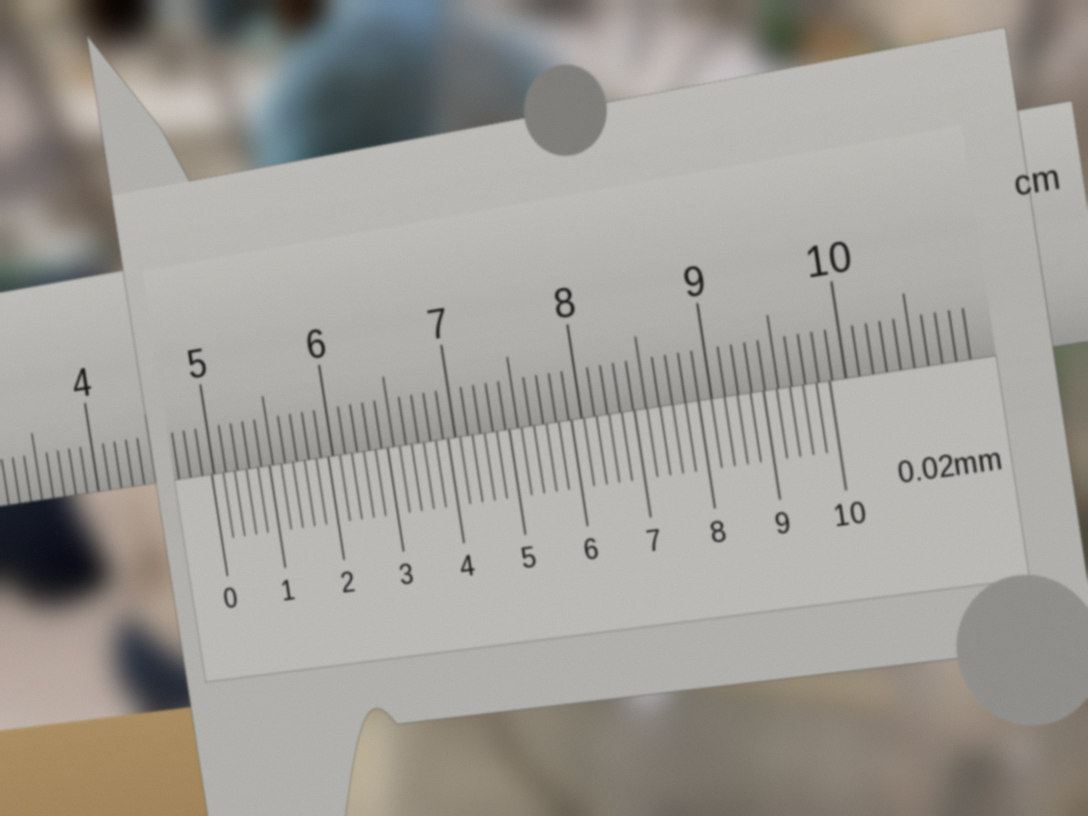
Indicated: {"value": 49.8, "unit": "mm"}
